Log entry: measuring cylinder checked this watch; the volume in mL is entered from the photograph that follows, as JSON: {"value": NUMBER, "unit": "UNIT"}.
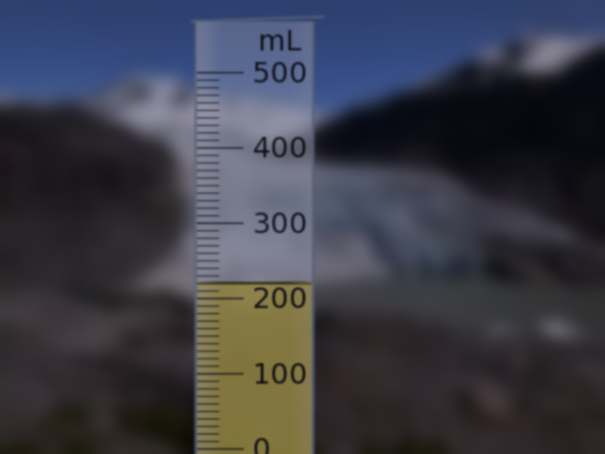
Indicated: {"value": 220, "unit": "mL"}
